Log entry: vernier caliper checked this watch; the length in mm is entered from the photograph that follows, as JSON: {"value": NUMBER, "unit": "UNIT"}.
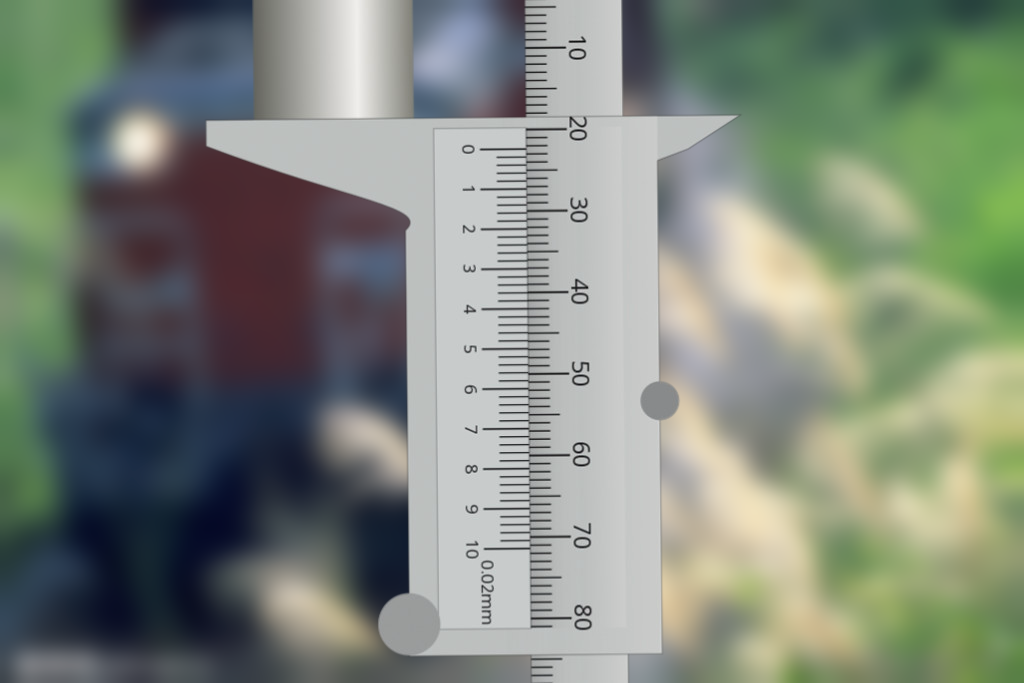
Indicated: {"value": 22.4, "unit": "mm"}
